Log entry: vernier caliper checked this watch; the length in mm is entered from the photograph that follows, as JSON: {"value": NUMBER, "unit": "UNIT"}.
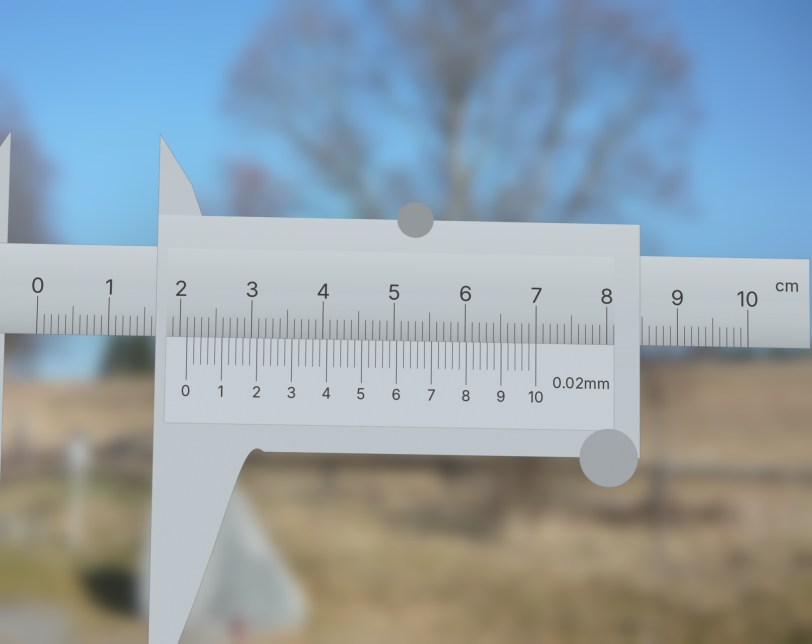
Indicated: {"value": 21.0, "unit": "mm"}
